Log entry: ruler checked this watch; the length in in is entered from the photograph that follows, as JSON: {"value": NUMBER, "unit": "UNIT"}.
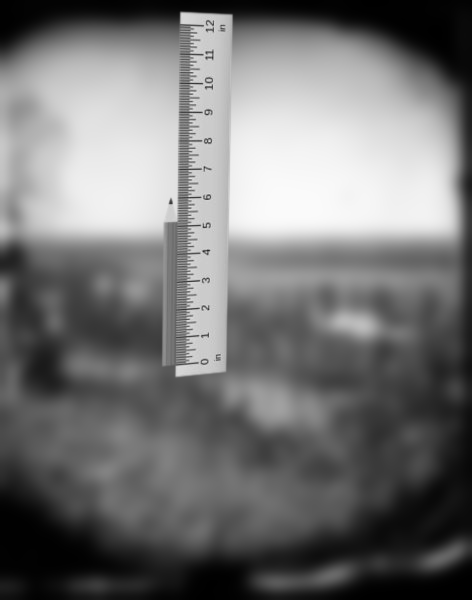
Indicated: {"value": 6, "unit": "in"}
